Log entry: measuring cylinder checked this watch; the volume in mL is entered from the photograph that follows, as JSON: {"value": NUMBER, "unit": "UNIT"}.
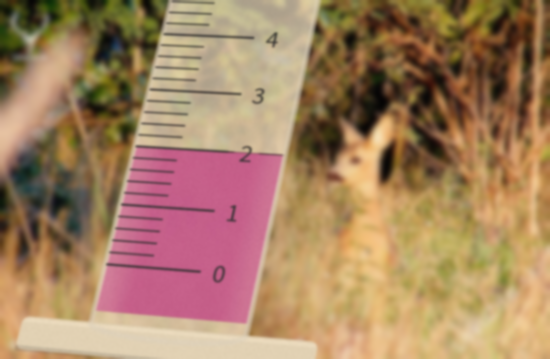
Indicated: {"value": 2, "unit": "mL"}
